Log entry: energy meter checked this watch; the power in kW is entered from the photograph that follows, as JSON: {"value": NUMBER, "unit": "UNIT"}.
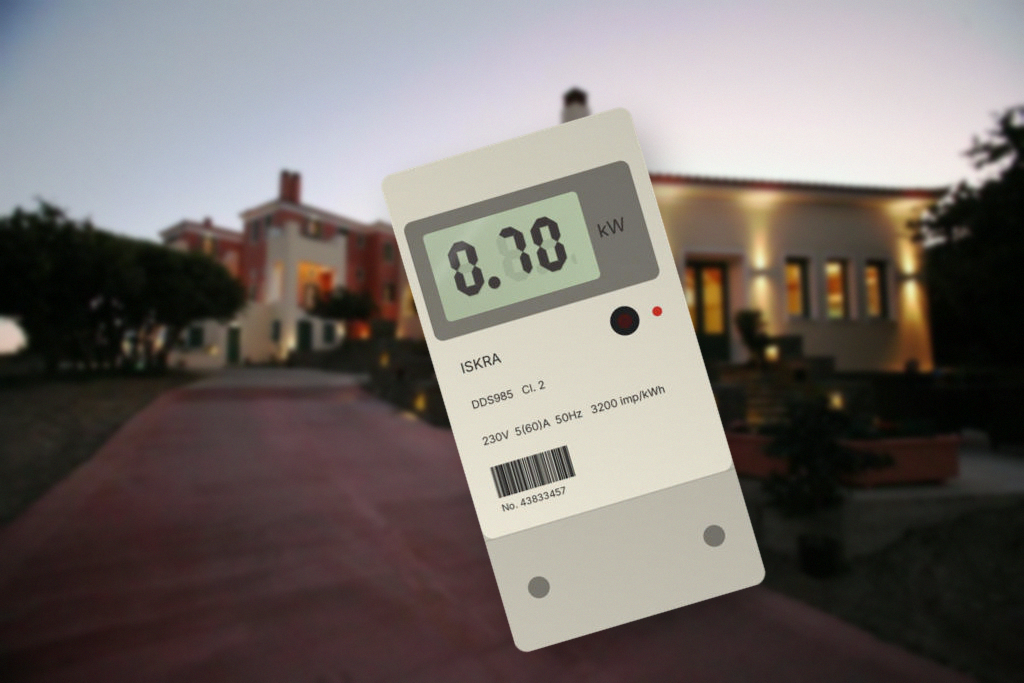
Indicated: {"value": 0.70, "unit": "kW"}
